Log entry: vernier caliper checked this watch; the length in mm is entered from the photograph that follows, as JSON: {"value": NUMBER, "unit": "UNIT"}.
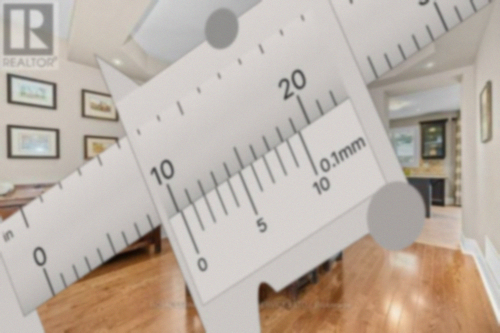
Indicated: {"value": 10.2, "unit": "mm"}
